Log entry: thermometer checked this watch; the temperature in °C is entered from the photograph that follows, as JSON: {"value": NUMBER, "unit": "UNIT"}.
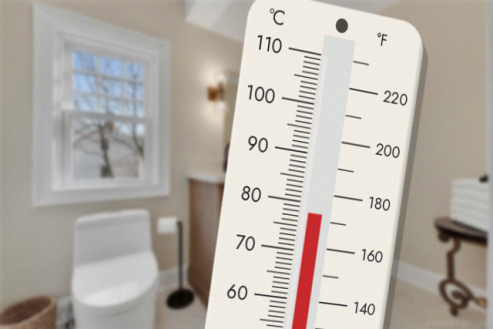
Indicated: {"value": 78, "unit": "°C"}
